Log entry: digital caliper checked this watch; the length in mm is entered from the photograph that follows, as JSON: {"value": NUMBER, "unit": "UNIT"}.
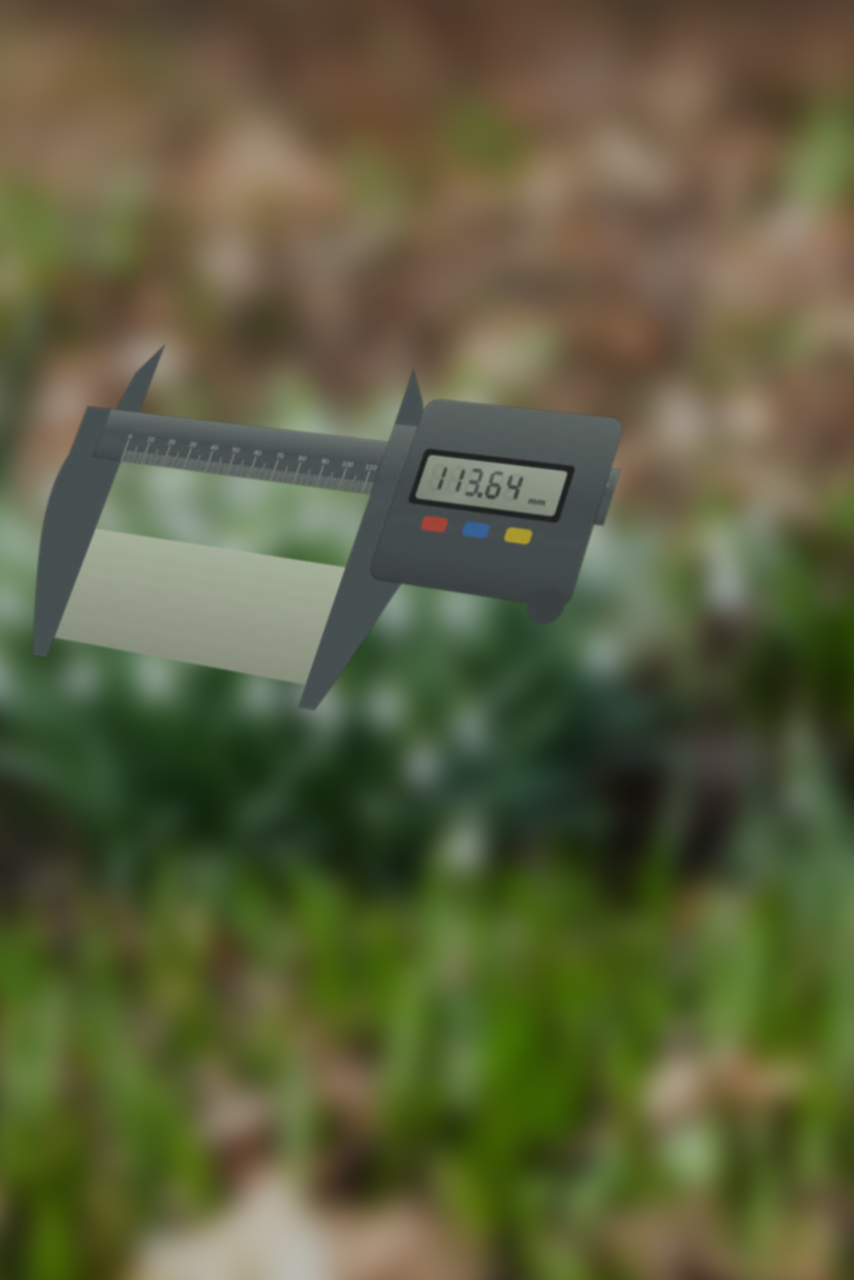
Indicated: {"value": 113.64, "unit": "mm"}
